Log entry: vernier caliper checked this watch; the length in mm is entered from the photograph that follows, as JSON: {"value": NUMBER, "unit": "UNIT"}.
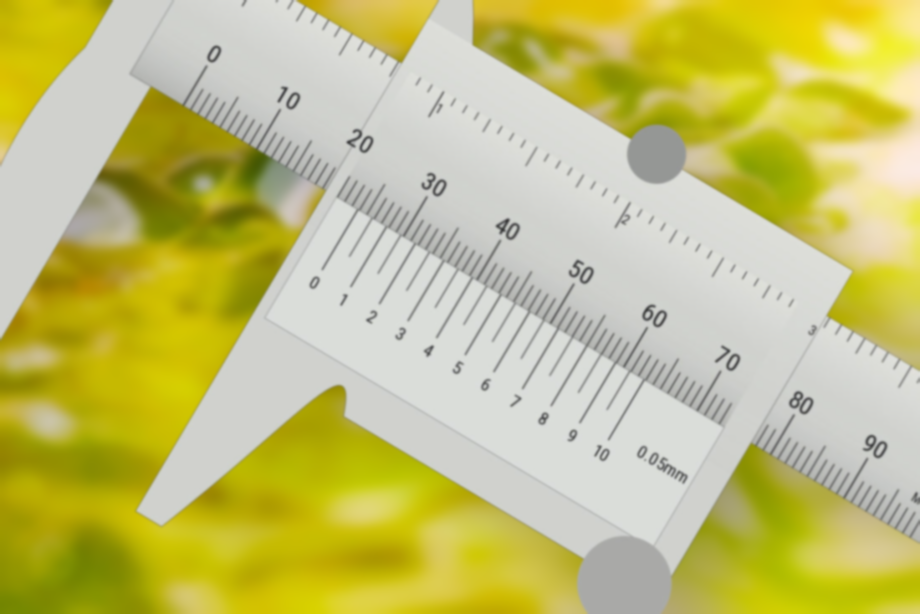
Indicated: {"value": 23.8, "unit": "mm"}
